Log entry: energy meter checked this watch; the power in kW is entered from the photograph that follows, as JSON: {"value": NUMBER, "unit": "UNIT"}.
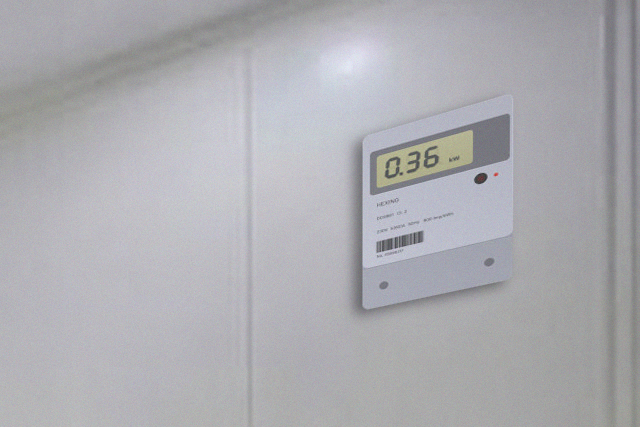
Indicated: {"value": 0.36, "unit": "kW"}
